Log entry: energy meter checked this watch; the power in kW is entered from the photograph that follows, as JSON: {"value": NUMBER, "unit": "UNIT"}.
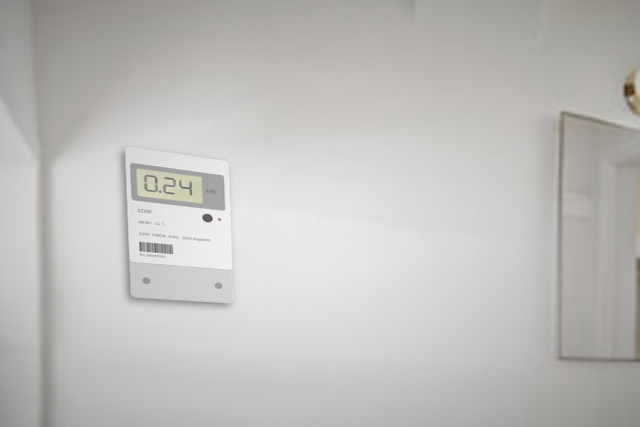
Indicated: {"value": 0.24, "unit": "kW"}
